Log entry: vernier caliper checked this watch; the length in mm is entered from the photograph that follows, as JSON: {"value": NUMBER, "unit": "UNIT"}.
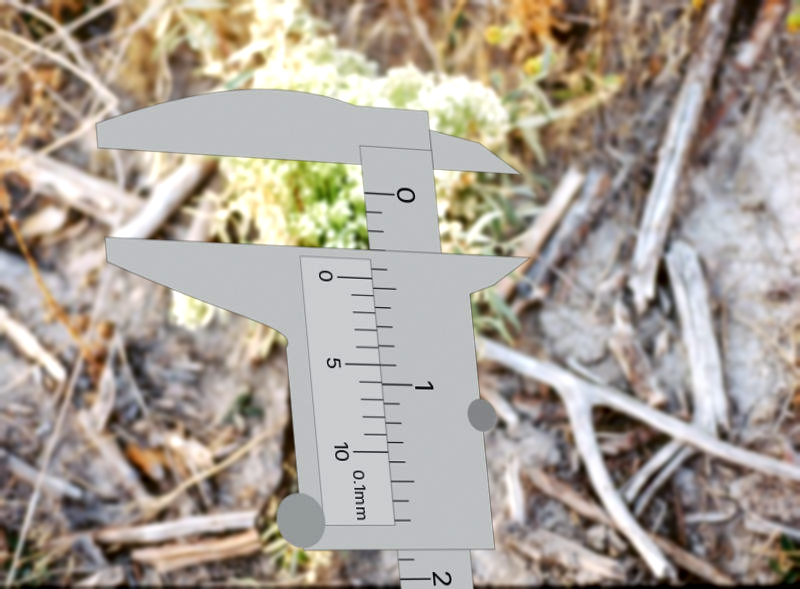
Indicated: {"value": 4.5, "unit": "mm"}
